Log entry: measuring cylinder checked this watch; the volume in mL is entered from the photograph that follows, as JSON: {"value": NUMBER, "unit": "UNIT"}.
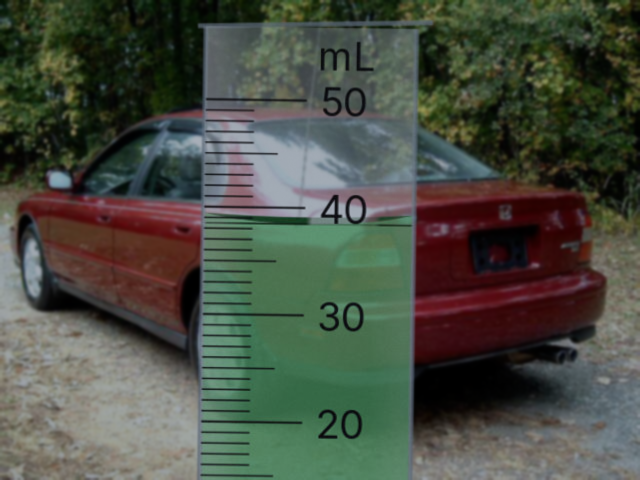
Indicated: {"value": 38.5, "unit": "mL"}
